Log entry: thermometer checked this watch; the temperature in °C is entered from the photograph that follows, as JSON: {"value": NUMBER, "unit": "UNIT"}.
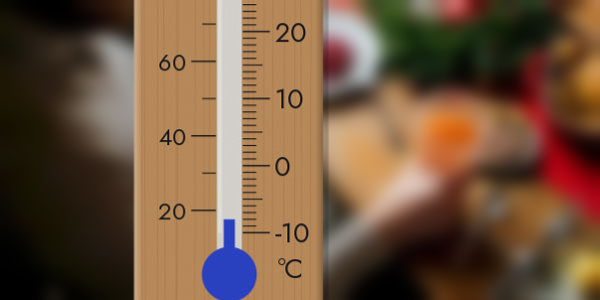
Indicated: {"value": -8, "unit": "°C"}
